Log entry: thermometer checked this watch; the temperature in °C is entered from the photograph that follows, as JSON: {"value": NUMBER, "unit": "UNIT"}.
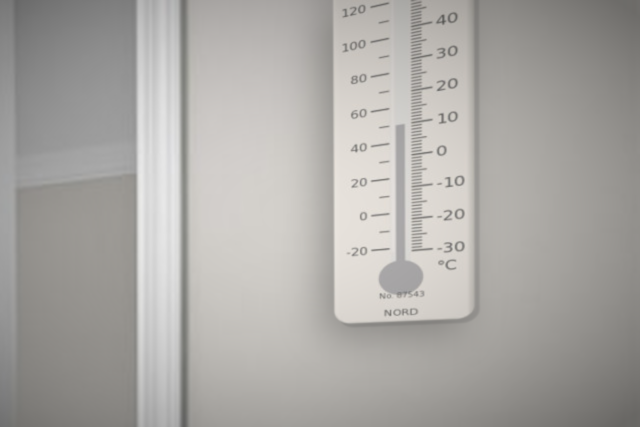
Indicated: {"value": 10, "unit": "°C"}
